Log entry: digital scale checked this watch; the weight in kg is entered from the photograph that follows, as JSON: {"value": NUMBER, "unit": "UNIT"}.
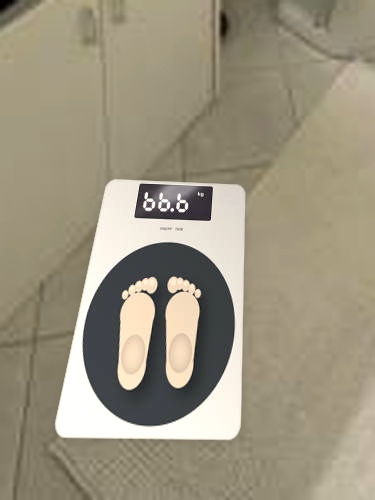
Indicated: {"value": 66.6, "unit": "kg"}
